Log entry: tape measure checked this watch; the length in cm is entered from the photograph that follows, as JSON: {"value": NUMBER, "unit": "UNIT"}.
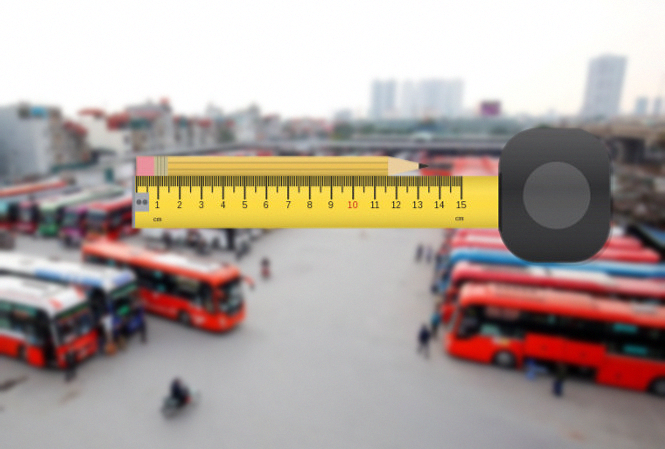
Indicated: {"value": 13.5, "unit": "cm"}
